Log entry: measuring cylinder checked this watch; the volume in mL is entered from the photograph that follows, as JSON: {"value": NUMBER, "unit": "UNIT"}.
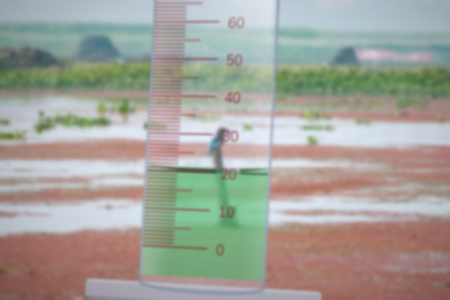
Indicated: {"value": 20, "unit": "mL"}
